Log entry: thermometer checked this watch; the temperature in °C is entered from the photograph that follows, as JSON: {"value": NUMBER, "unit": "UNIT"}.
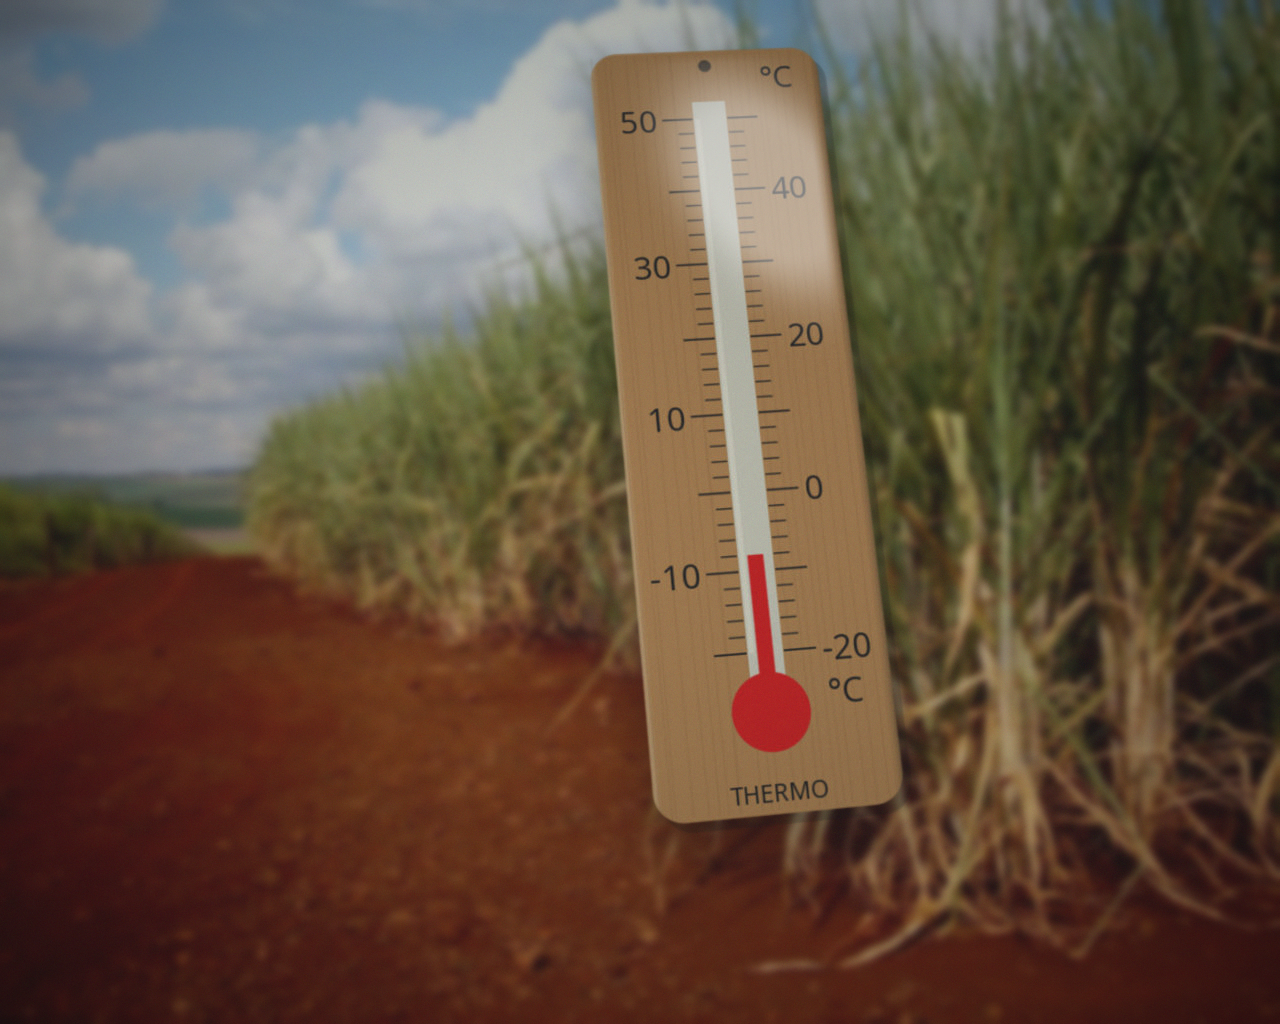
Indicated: {"value": -8, "unit": "°C"}
